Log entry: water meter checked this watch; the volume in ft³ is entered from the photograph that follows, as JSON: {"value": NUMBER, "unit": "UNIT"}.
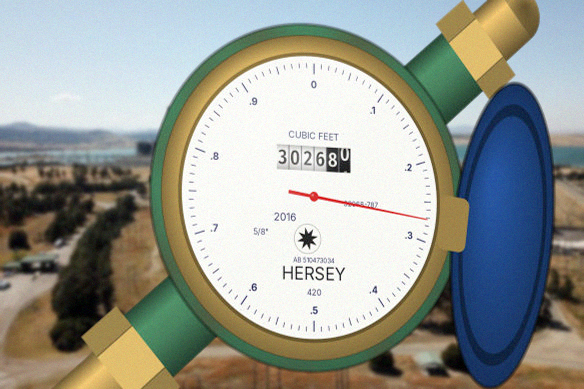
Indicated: {"value": 302680.27, "unit": "ft³"}
